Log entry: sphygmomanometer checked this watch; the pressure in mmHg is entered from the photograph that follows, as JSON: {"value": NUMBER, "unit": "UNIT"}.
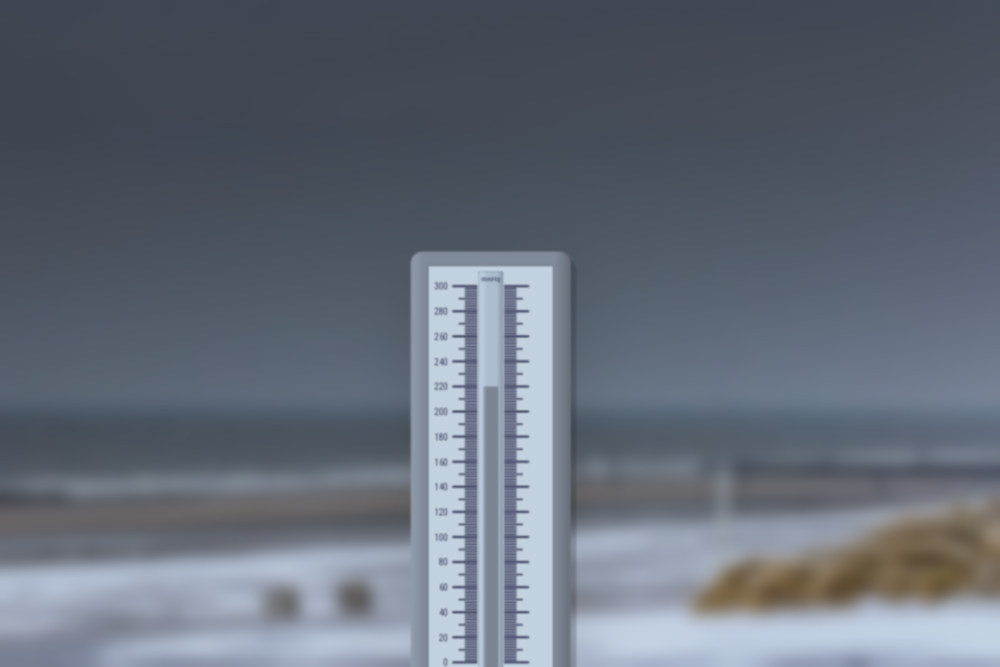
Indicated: {"value": 220, "unit": "mmHg"}
